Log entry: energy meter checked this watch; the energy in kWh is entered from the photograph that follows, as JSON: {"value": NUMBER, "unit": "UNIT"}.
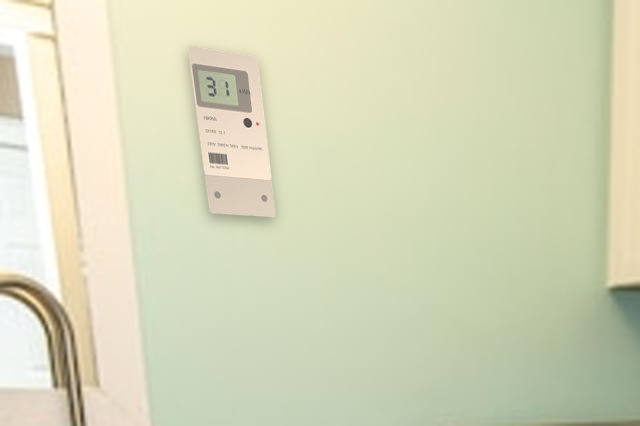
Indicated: {"value": 31, "unit": "kWh"}
